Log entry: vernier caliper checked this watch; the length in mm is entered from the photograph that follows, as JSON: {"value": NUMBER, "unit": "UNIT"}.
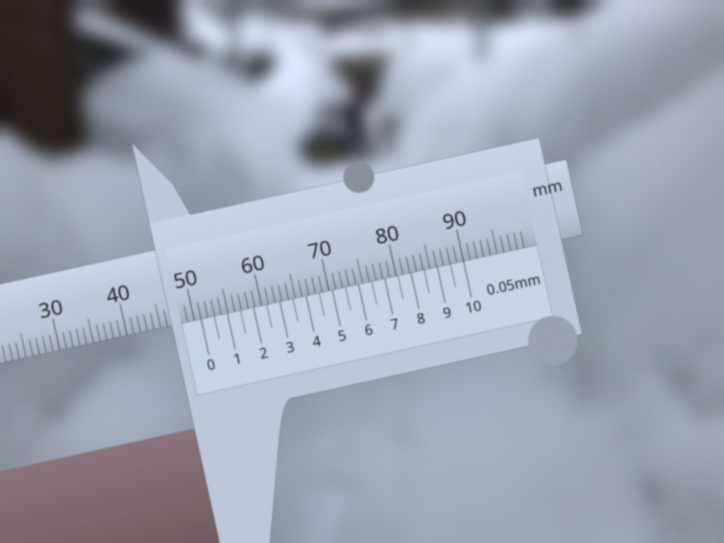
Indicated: {"value": 51.0, "unit": "mm"}
